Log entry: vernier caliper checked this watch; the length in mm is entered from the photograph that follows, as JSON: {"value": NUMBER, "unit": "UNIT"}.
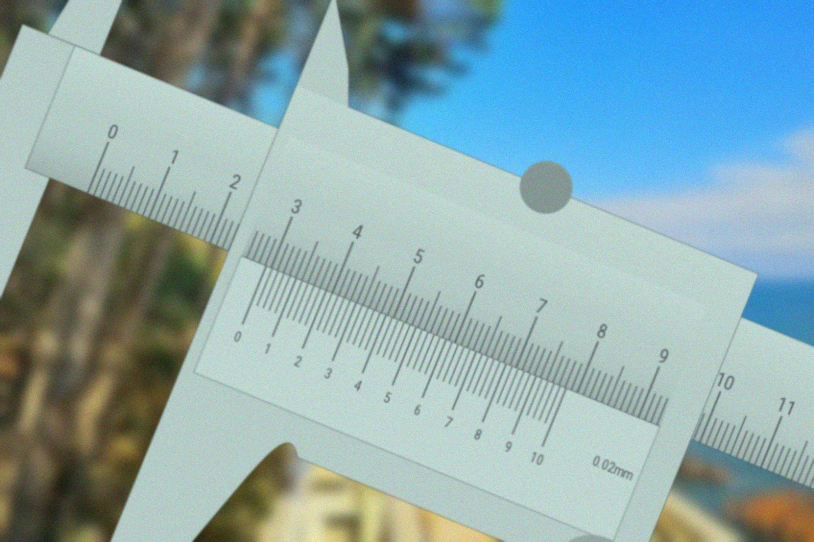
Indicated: {"value": 29.2, "unit": "mm"}
